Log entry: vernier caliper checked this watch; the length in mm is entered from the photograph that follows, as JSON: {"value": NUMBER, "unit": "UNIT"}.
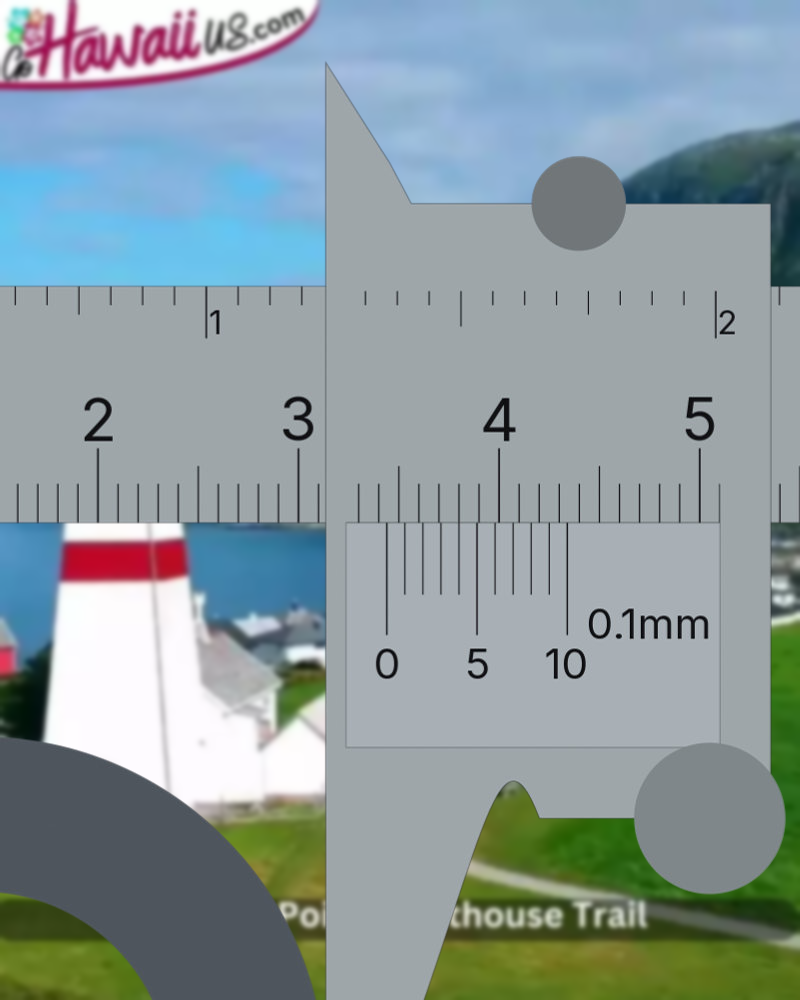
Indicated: {"value": 34.4, "unit": "mm"}
